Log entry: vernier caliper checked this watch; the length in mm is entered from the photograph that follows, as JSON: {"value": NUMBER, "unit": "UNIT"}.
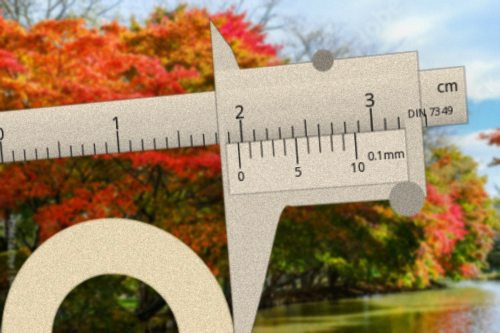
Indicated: {"value": 19.7, "unit": "mm"}
